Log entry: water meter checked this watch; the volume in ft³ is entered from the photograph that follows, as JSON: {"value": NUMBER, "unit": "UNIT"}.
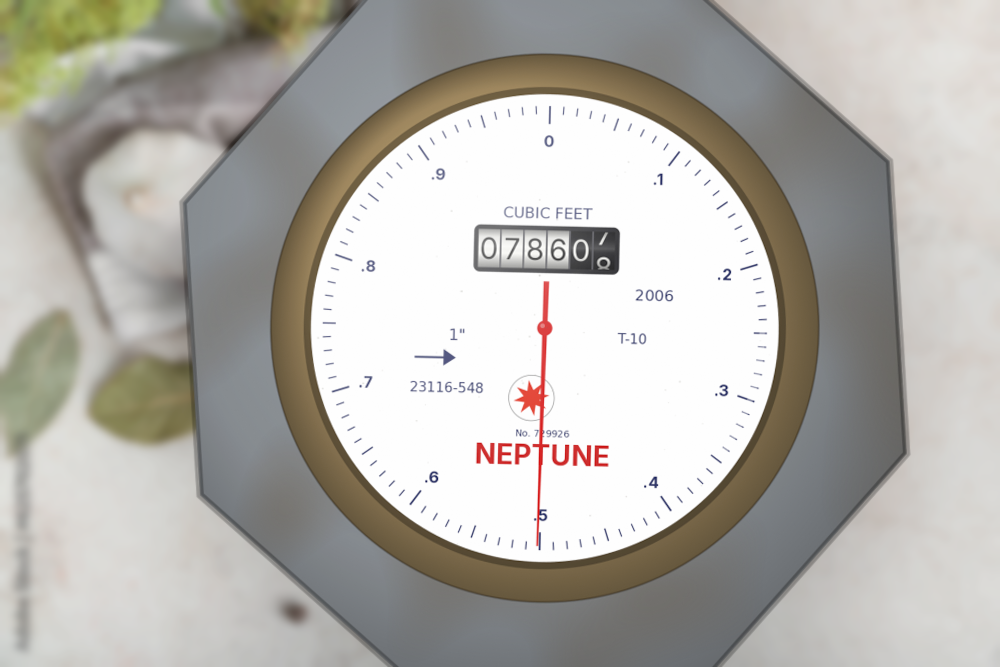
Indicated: {"value": 78607.50, "unit": "ft³"}
